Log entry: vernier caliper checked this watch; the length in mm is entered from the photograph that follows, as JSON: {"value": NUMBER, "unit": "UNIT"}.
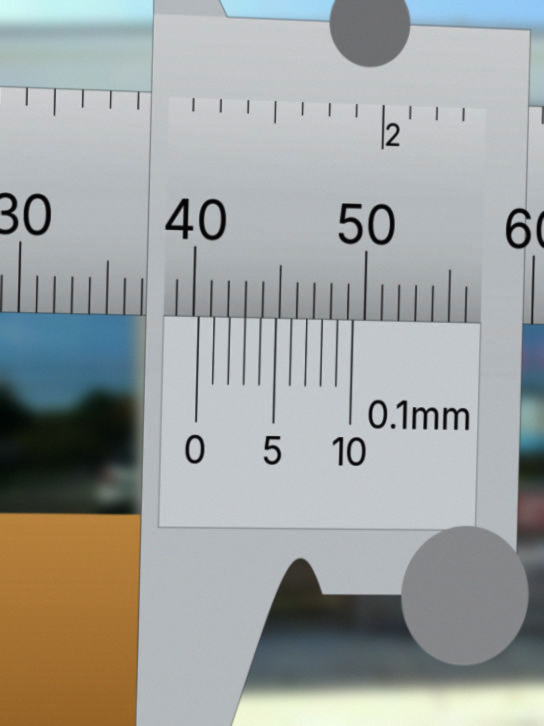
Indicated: {"value": 40.3, "unit": "mm"}
